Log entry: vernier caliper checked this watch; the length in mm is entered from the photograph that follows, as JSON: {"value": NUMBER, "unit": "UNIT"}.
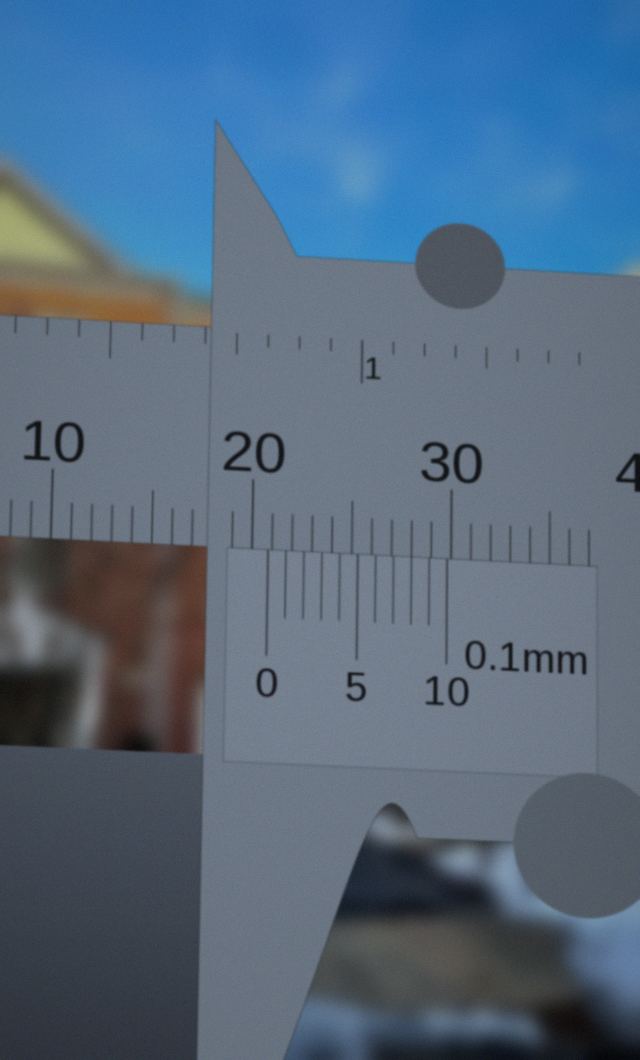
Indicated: {"value": 20.8, "unit": "mm"}
